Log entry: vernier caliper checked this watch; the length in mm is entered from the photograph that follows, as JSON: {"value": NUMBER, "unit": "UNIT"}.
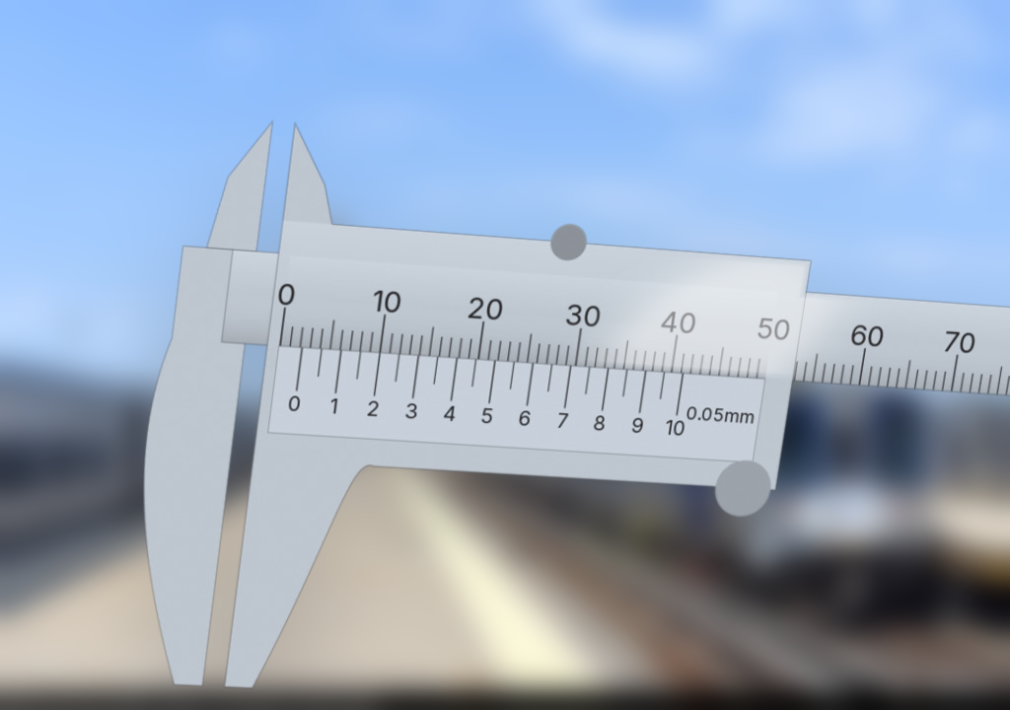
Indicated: {"value": 2.2, "unit": "mm"}
